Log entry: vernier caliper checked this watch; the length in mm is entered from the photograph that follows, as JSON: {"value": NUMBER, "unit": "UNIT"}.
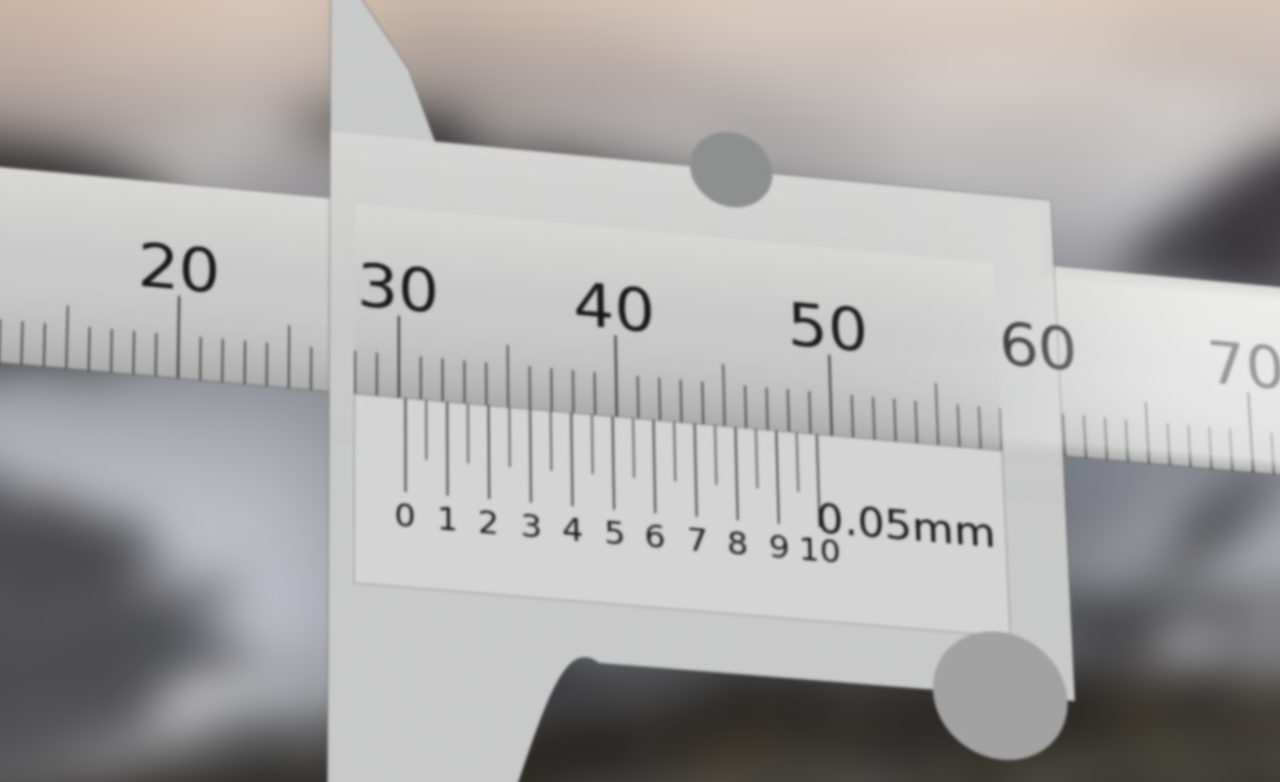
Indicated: {"value": 30.3, "unit": "mm"}
